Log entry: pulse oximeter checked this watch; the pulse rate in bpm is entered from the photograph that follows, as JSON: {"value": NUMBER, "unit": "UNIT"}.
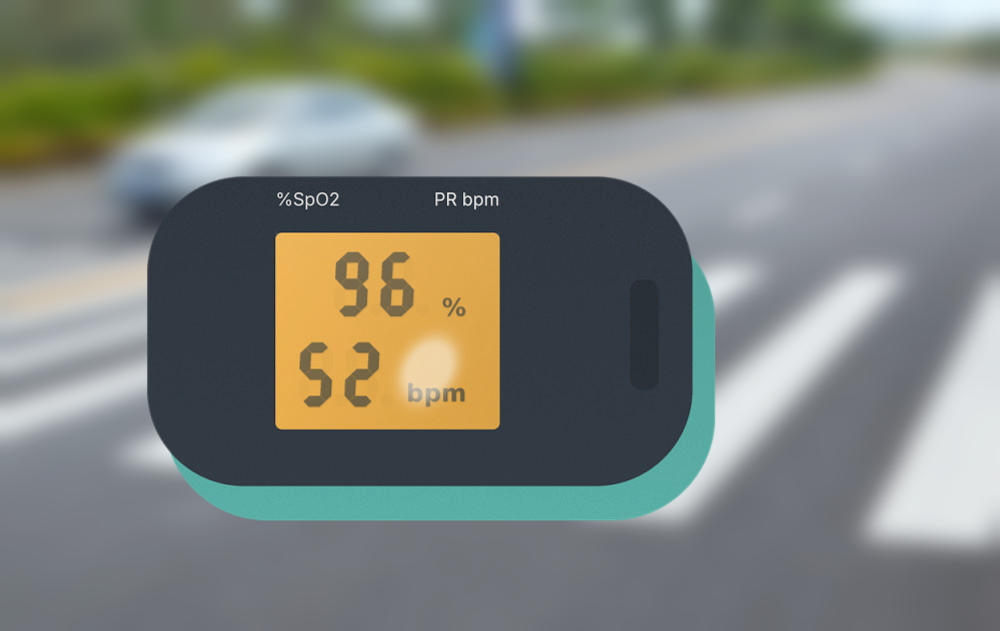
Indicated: {"value": 52, "unit": "bpm"}
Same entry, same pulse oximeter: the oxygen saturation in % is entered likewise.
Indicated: {"value": 96, "unit": "%"}
